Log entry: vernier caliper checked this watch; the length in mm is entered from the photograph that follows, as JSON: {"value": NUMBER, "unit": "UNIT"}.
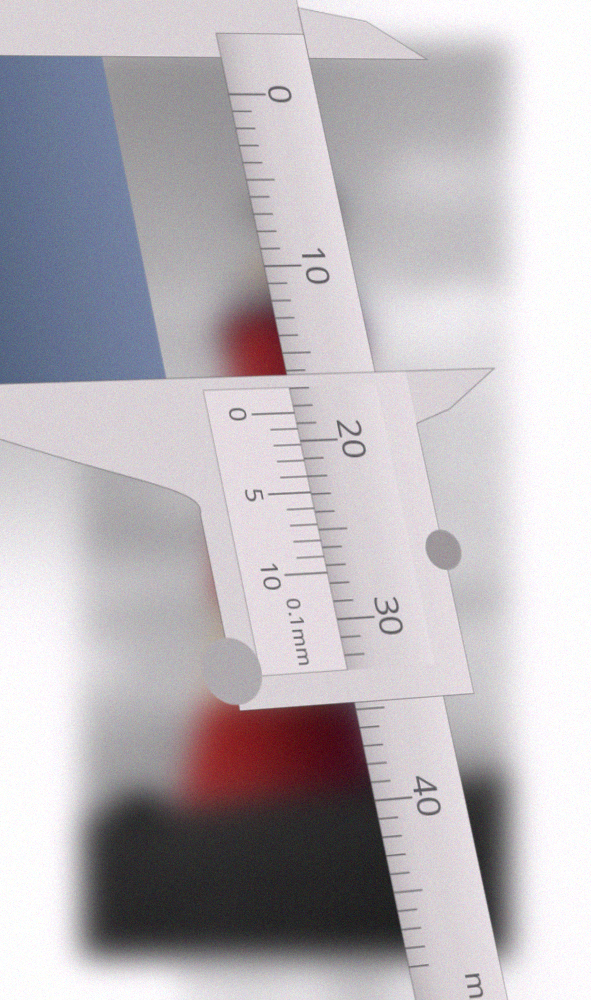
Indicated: {"value": 18.4, "unit": "mm"}
